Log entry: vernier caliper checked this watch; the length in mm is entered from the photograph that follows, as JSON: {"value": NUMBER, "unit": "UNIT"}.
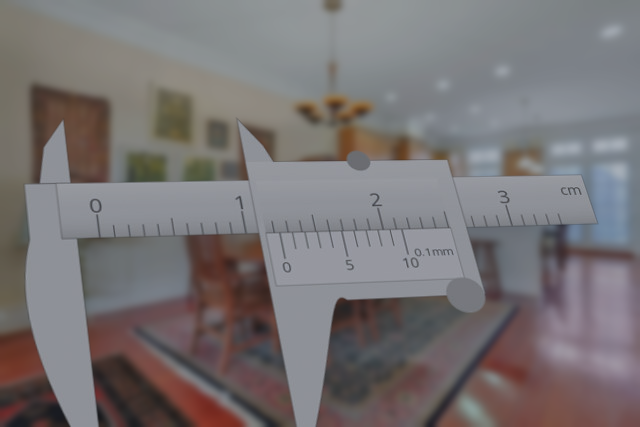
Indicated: {"value": 12.4, "unit": "mm"}
